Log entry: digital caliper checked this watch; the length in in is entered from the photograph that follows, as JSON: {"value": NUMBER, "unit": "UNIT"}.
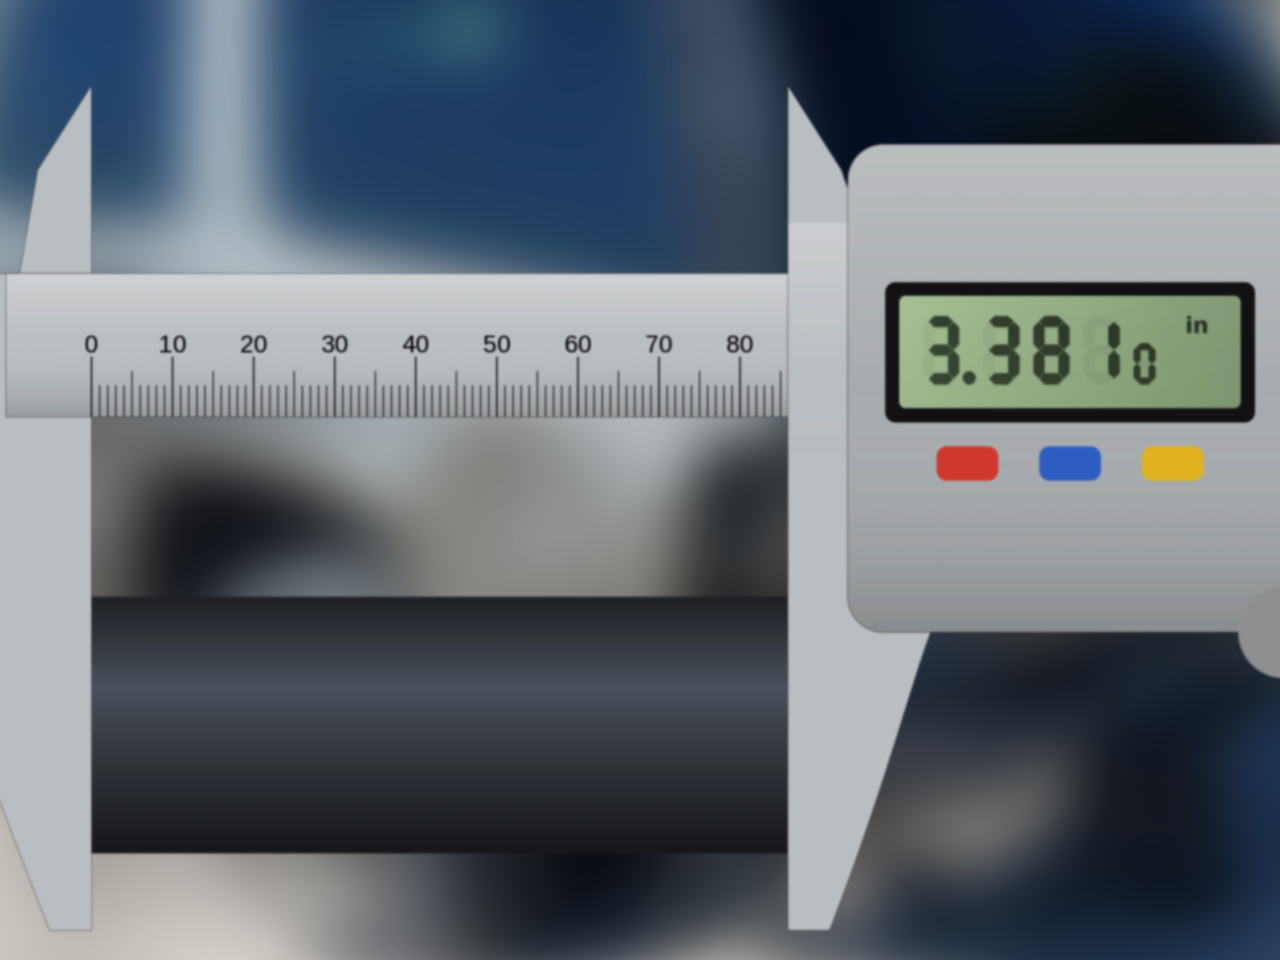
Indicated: {"value": 3.3810, "unit": "in"}
